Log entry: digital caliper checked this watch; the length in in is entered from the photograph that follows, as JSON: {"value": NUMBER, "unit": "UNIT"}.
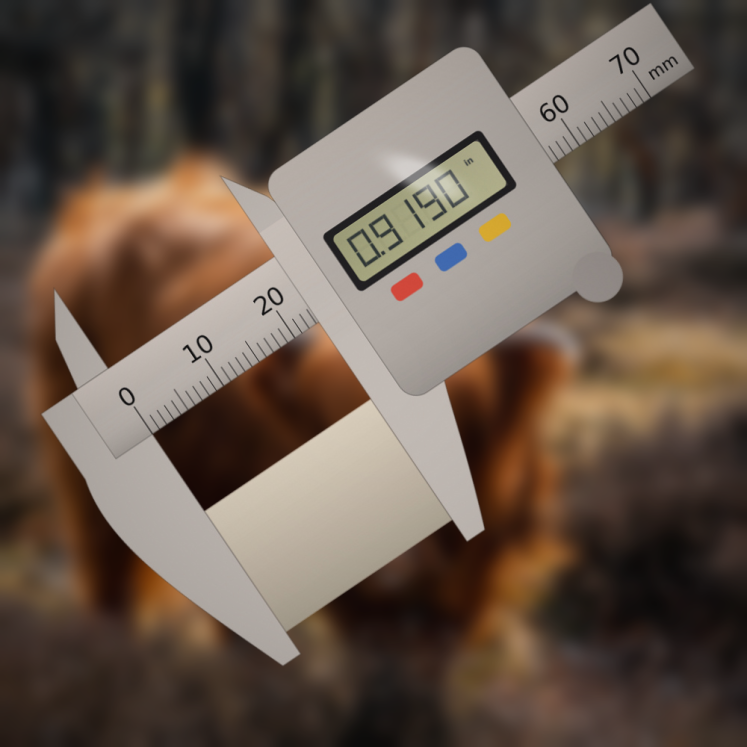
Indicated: {"value": 0.9190, "unit": "in"}
